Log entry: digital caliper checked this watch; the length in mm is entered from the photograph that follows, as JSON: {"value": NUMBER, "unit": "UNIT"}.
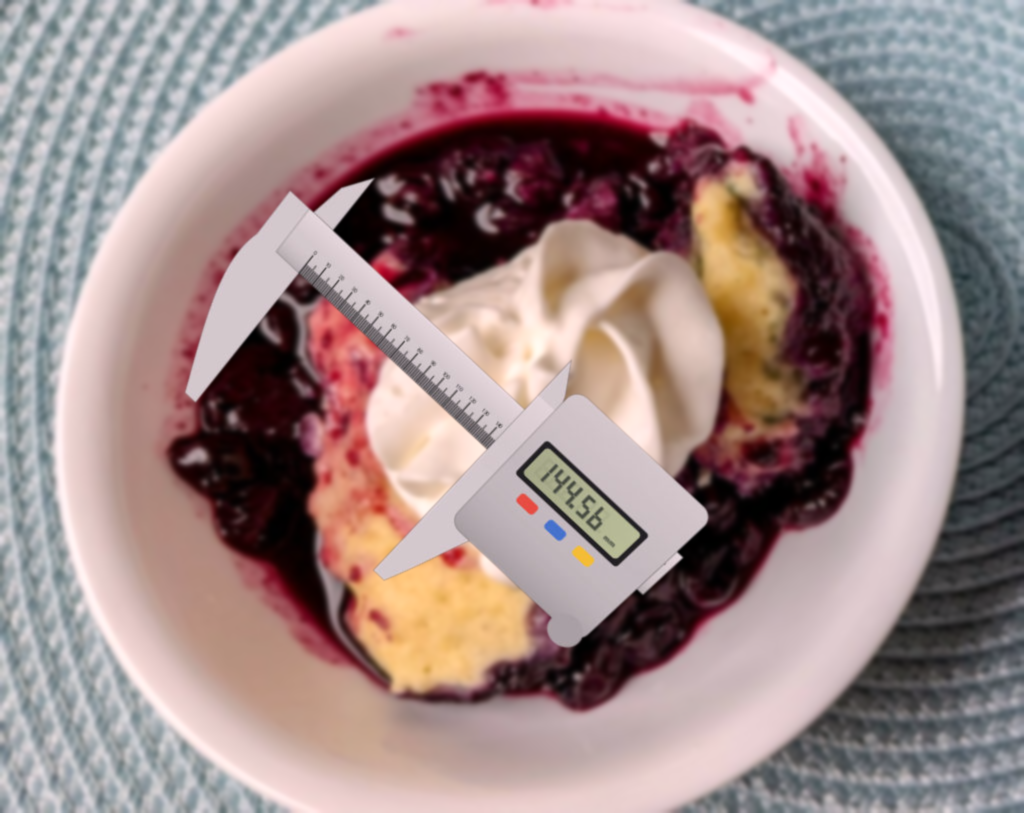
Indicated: {"value": 144.56, "unit": "mm"}
